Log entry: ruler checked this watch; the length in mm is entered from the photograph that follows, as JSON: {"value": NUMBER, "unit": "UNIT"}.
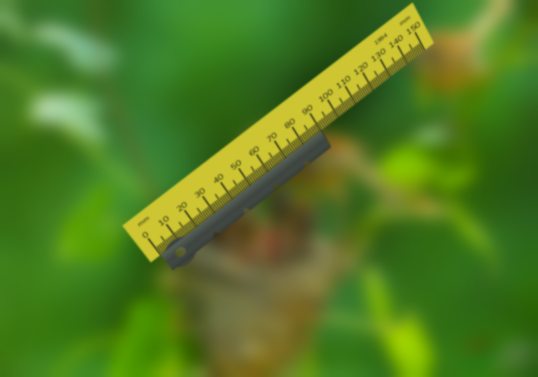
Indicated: {"value": 90, "unit": "mm"}
